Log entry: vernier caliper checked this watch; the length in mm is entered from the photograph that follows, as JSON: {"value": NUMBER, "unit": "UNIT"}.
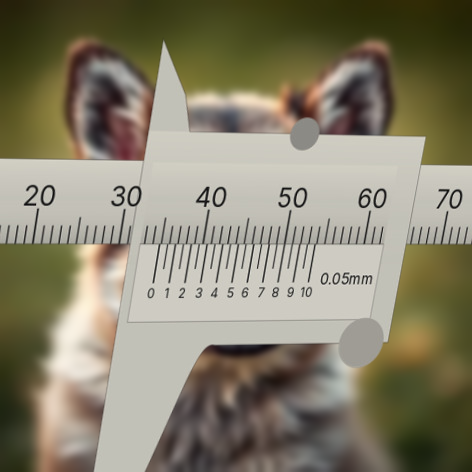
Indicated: {"value": 34.8, "unit": "mm"}
